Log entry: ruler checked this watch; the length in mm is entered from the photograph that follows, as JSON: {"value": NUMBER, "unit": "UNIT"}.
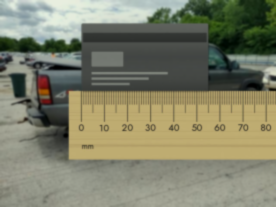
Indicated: {"value": 55, "unit": "mm"}
